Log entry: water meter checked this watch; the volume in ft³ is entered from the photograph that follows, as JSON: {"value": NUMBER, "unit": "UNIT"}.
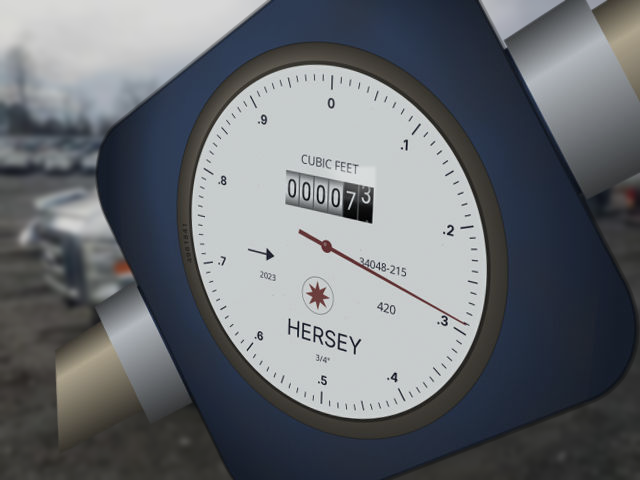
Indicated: {"value": 73.29, "unit": "ft³"}
